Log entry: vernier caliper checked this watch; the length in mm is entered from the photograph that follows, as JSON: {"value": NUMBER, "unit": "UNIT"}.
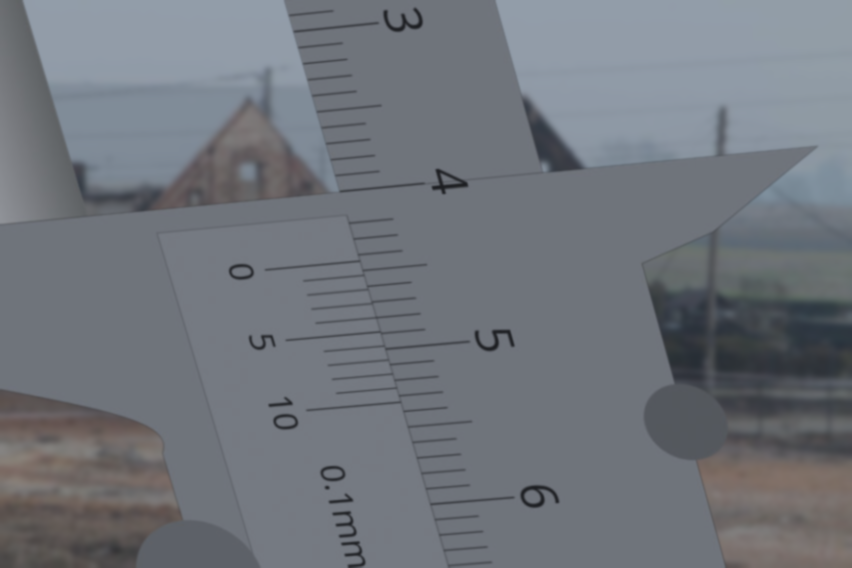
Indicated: {"value": 44.4, "unit": "mm"}
